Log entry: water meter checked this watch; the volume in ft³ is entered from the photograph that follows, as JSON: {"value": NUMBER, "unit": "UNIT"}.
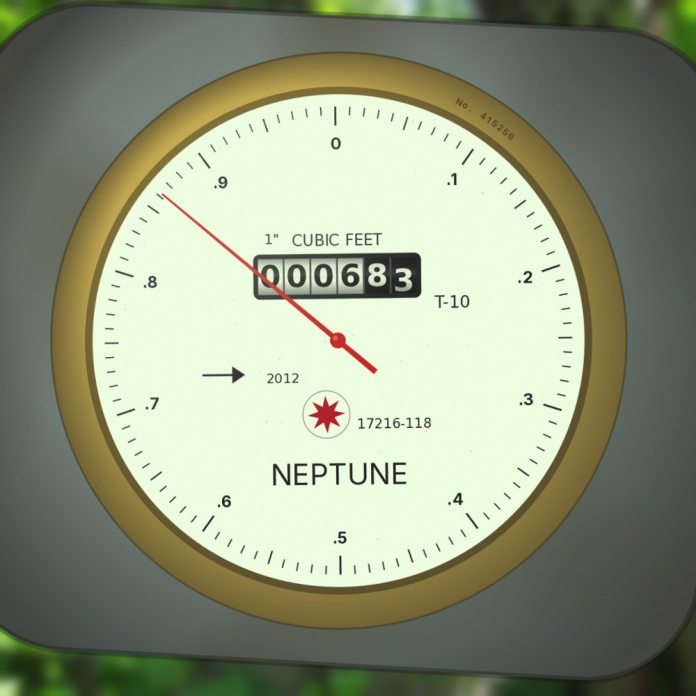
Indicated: {"value": 682.86, "unit": "ft³"}
